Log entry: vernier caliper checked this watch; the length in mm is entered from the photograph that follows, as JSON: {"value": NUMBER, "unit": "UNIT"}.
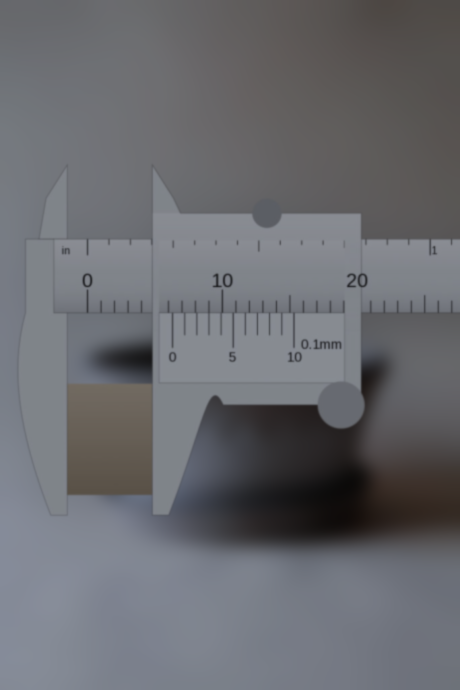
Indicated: {"value": 6.3, "unit": "mm"}
